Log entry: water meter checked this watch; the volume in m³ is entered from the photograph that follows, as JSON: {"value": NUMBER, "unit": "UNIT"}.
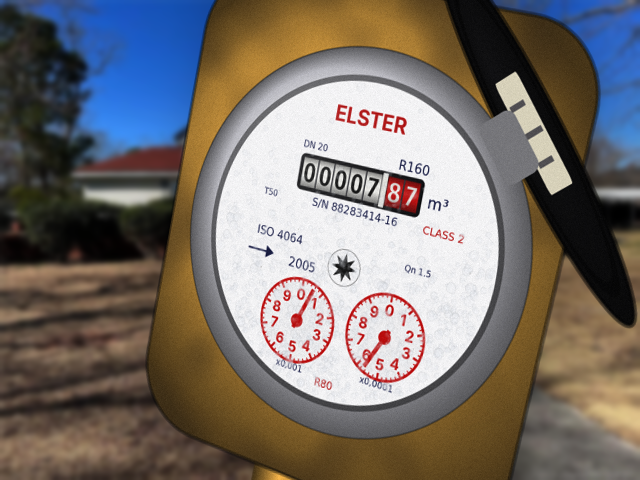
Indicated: {"value": 7.8705, "unit": "m³"}
